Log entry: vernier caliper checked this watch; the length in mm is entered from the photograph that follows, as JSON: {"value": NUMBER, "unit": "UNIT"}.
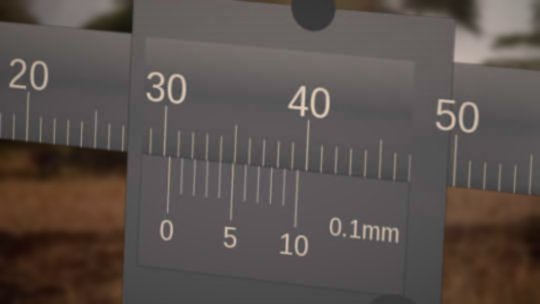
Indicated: {"value": 30.4, "unit": "mm"}
